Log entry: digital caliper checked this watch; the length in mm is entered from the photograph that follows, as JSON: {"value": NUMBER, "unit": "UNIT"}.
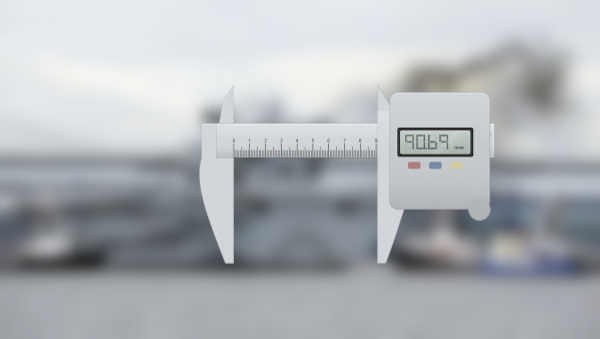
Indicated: {"value": 90.69, "unit": "mm"}
